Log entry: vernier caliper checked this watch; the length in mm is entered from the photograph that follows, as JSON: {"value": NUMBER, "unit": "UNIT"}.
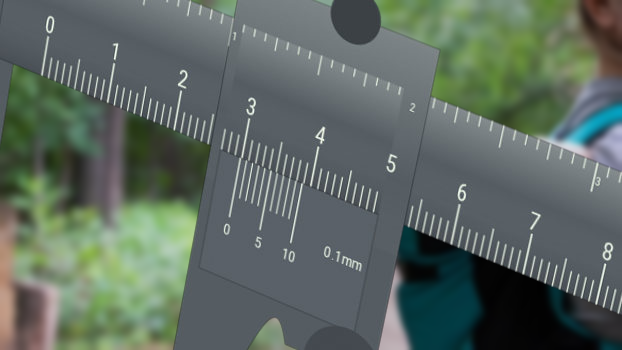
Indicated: {"value": 29.8, "unit": "mm"}
